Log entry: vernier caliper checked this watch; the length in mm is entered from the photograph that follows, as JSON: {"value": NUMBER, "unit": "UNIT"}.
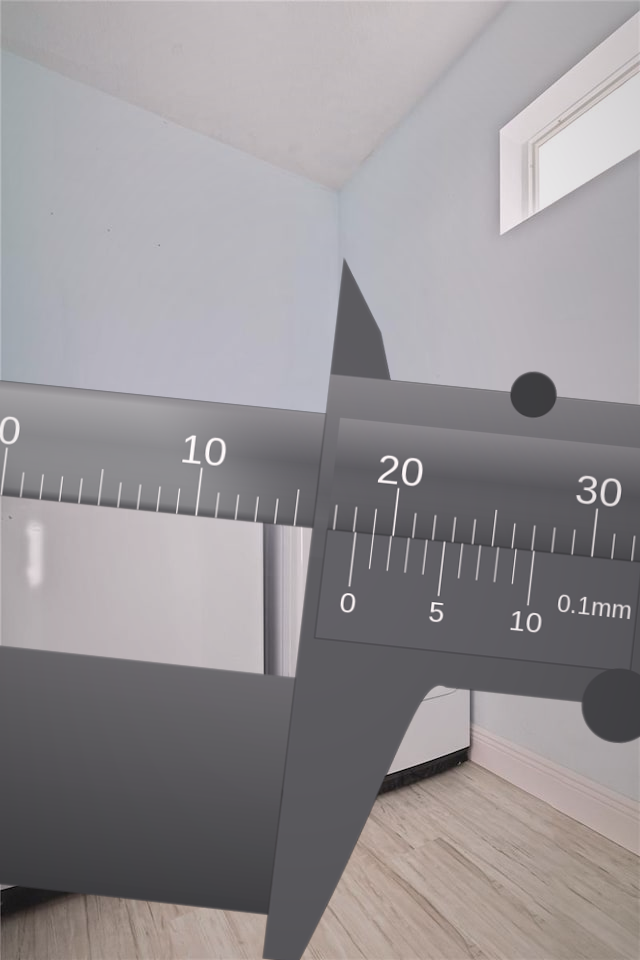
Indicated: {"value": 18.1, "unit": "mm"}
